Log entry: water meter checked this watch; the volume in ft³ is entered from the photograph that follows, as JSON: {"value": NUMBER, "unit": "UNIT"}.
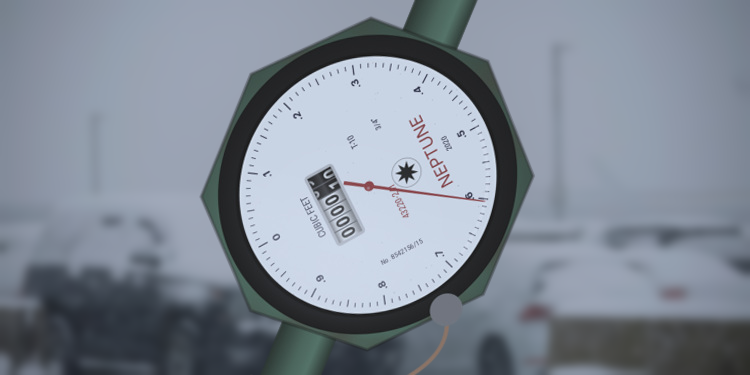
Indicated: {"value": 9.60, "unit": "ft³"}
